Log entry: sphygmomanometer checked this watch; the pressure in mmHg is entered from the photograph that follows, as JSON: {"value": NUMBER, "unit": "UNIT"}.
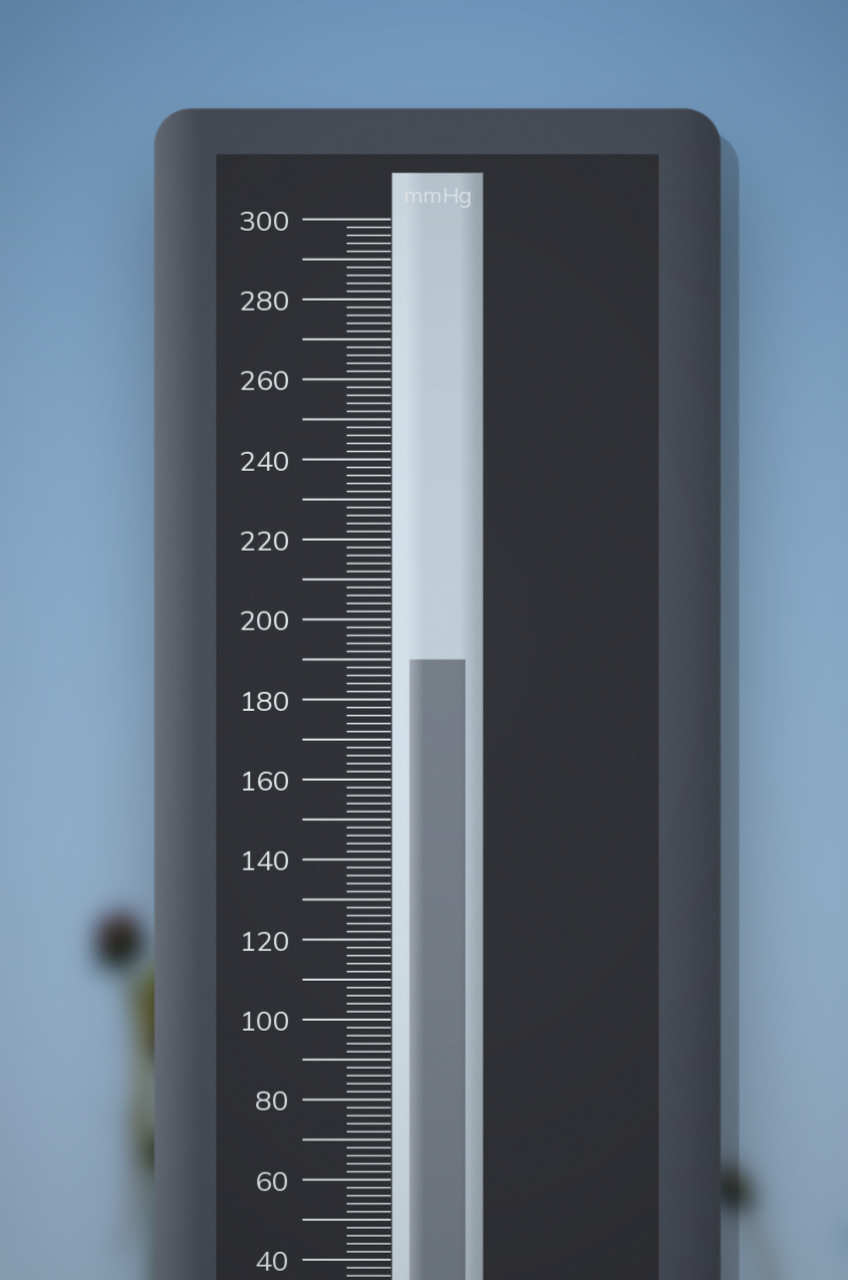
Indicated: {"value": 190, "unit": "mmHg"}
